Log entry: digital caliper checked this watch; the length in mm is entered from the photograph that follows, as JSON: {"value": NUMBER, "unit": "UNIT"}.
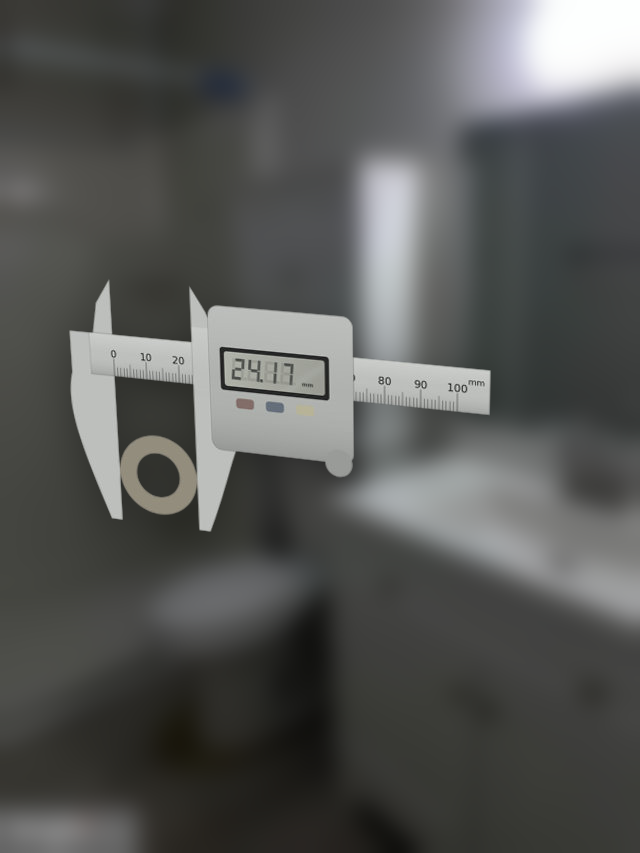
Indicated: {"value": 24.17, "unit": "mm"}
